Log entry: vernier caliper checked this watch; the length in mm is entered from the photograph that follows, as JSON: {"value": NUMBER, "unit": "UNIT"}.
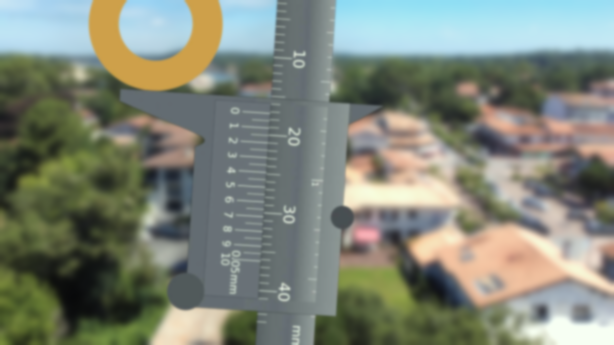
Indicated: {"value": 17.2, "unit": "mm"}
